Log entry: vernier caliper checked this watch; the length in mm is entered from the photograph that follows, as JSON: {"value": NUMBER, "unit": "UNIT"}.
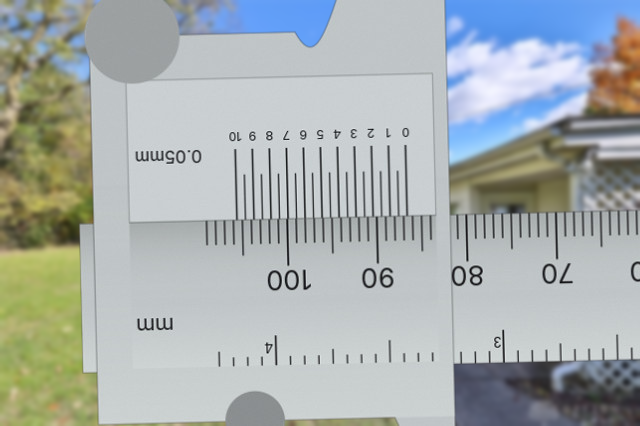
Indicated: {"value": 86.6, "unit": "mm"}
